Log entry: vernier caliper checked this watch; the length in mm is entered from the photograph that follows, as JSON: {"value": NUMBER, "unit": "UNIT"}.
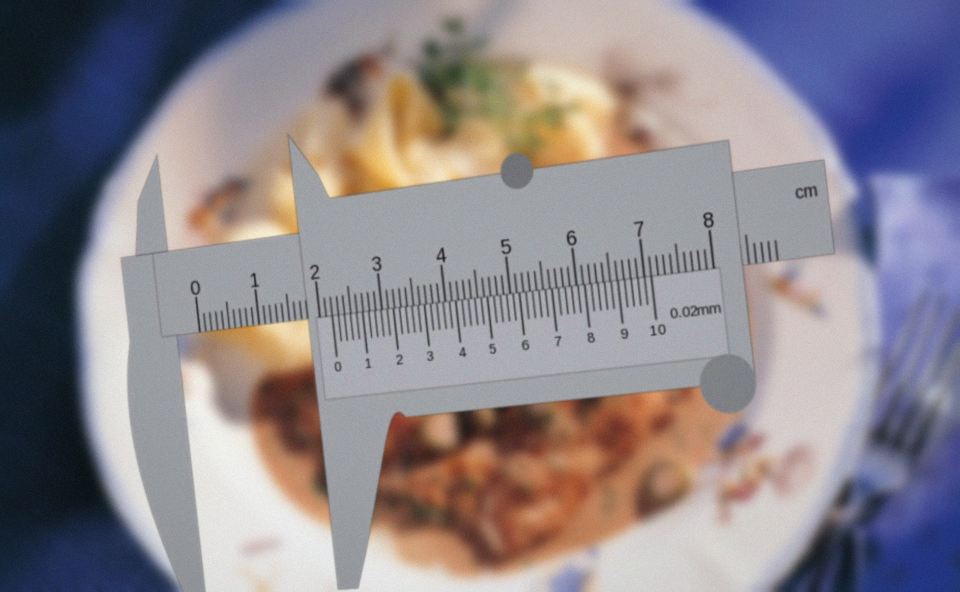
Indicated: {"value": 22.0, "unit": "mm"}
